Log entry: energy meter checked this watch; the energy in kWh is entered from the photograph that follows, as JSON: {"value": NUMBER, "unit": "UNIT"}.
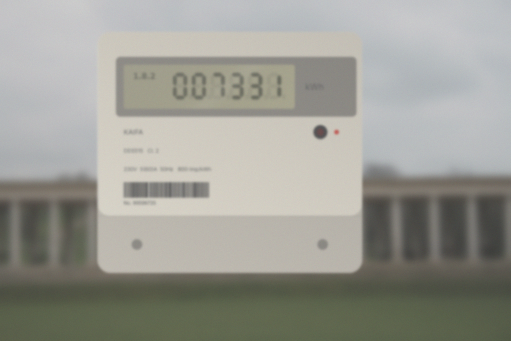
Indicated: {"value": 7331, "unit": "kWh"}
